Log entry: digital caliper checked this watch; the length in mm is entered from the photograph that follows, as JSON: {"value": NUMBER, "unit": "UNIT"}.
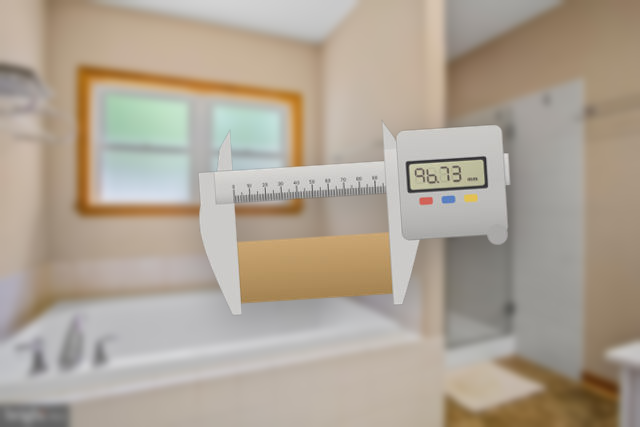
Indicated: {"value": 96.73, "unit": "mm"}
